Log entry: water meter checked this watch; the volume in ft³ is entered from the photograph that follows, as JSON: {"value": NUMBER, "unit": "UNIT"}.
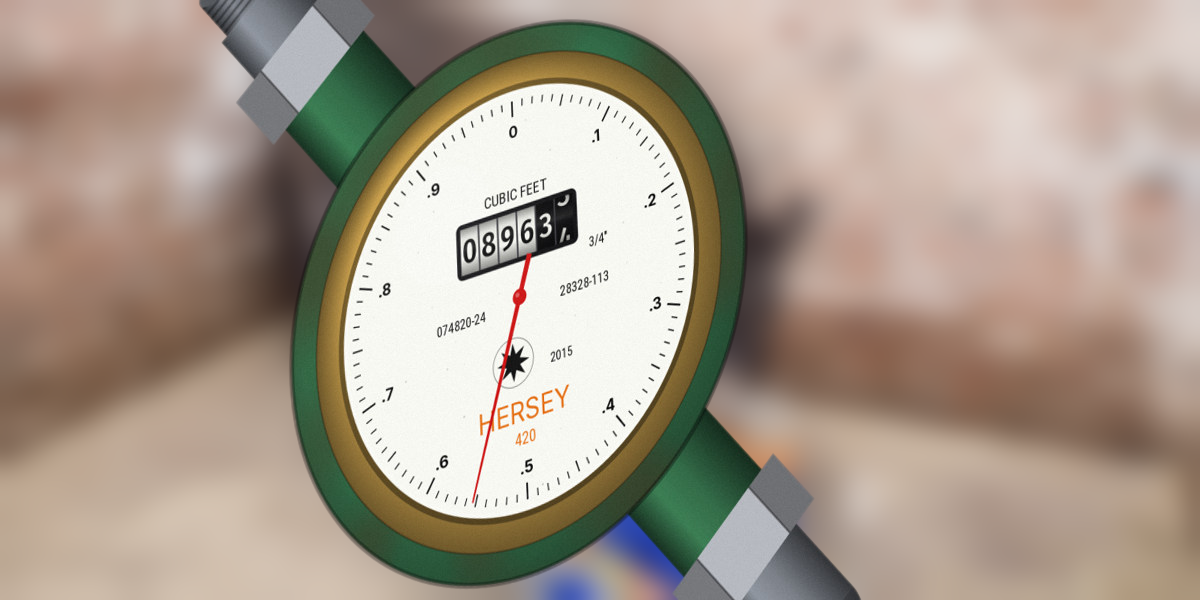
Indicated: {"value": 89633.55, "unit": "ft³"}
